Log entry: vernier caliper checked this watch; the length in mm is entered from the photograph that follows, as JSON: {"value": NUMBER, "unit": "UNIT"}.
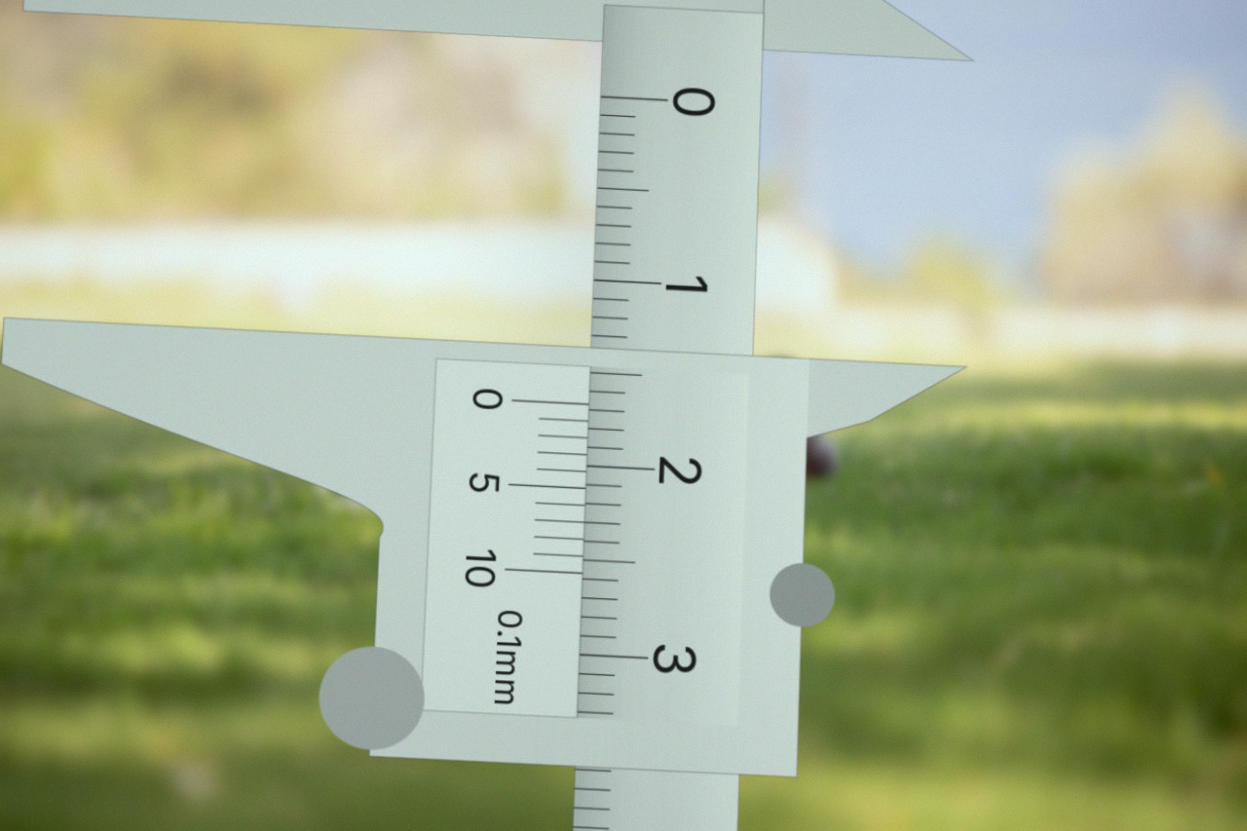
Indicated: {"value": 16.7, "unit": "mm"}
